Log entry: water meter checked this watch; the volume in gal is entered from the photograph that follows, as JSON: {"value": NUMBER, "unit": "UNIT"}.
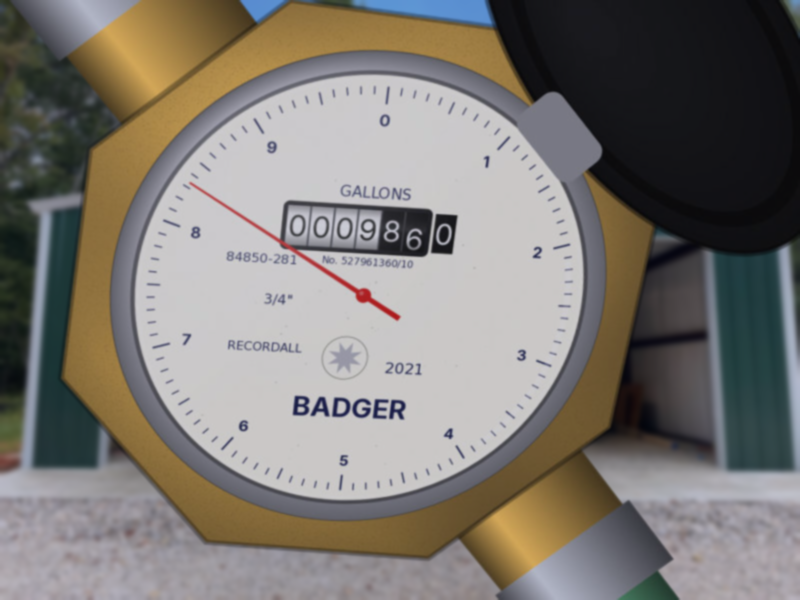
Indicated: {"value": 9858.3, "unit": "gal"}
